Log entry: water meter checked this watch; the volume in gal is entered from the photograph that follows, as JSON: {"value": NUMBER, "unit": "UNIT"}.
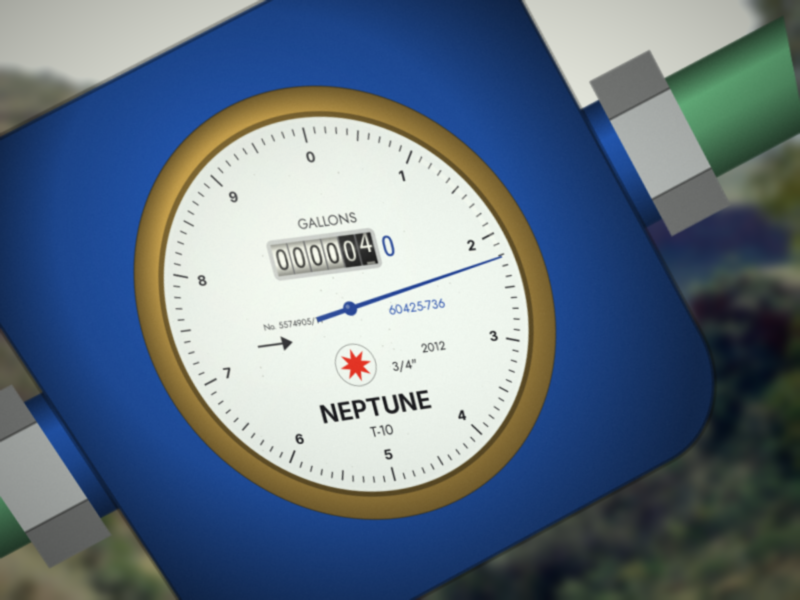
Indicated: {"value": 42.2, "unit": "gal"}
